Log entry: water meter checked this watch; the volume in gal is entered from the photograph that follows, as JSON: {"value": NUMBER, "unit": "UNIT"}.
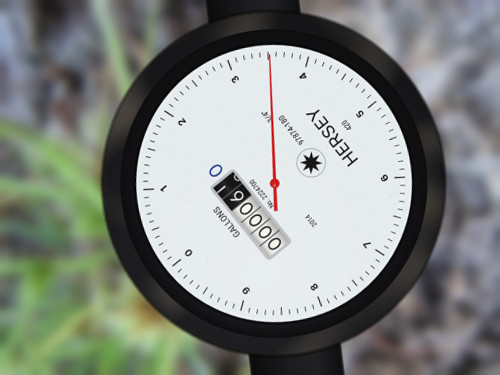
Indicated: {"value": 613.5, "unit": "gal"}
